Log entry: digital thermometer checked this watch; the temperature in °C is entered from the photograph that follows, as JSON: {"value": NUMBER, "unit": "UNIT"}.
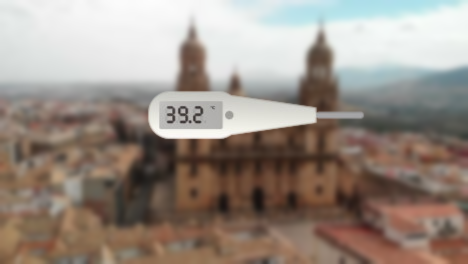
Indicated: {"value": 39.2, "unit": "°C"}
